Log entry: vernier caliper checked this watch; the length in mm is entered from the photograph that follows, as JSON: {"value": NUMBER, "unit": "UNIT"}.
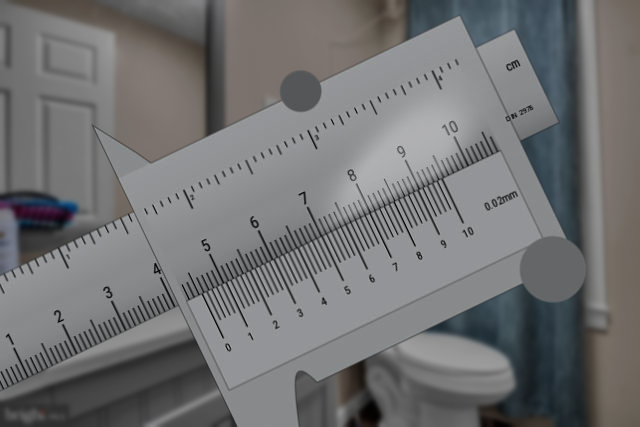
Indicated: {"value": 45.6, "unit": "mm"}
